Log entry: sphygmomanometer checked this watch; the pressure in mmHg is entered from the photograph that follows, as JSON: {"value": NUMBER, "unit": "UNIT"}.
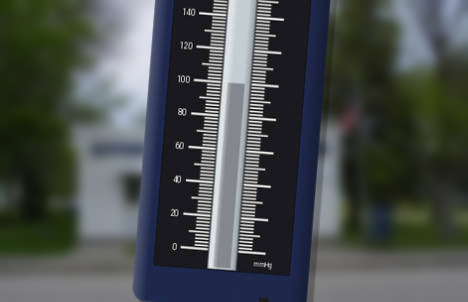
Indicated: {"value": 100, "unit": "mmHg"}
